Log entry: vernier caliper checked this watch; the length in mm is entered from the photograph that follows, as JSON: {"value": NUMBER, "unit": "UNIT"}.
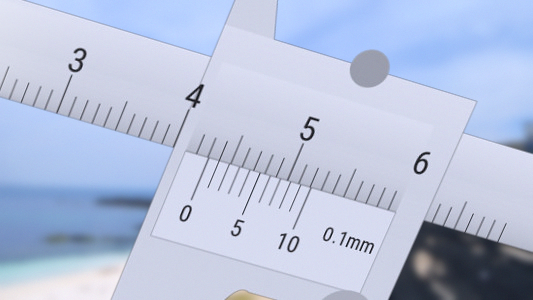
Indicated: {"value": 43.1, "unit": "mm"}
